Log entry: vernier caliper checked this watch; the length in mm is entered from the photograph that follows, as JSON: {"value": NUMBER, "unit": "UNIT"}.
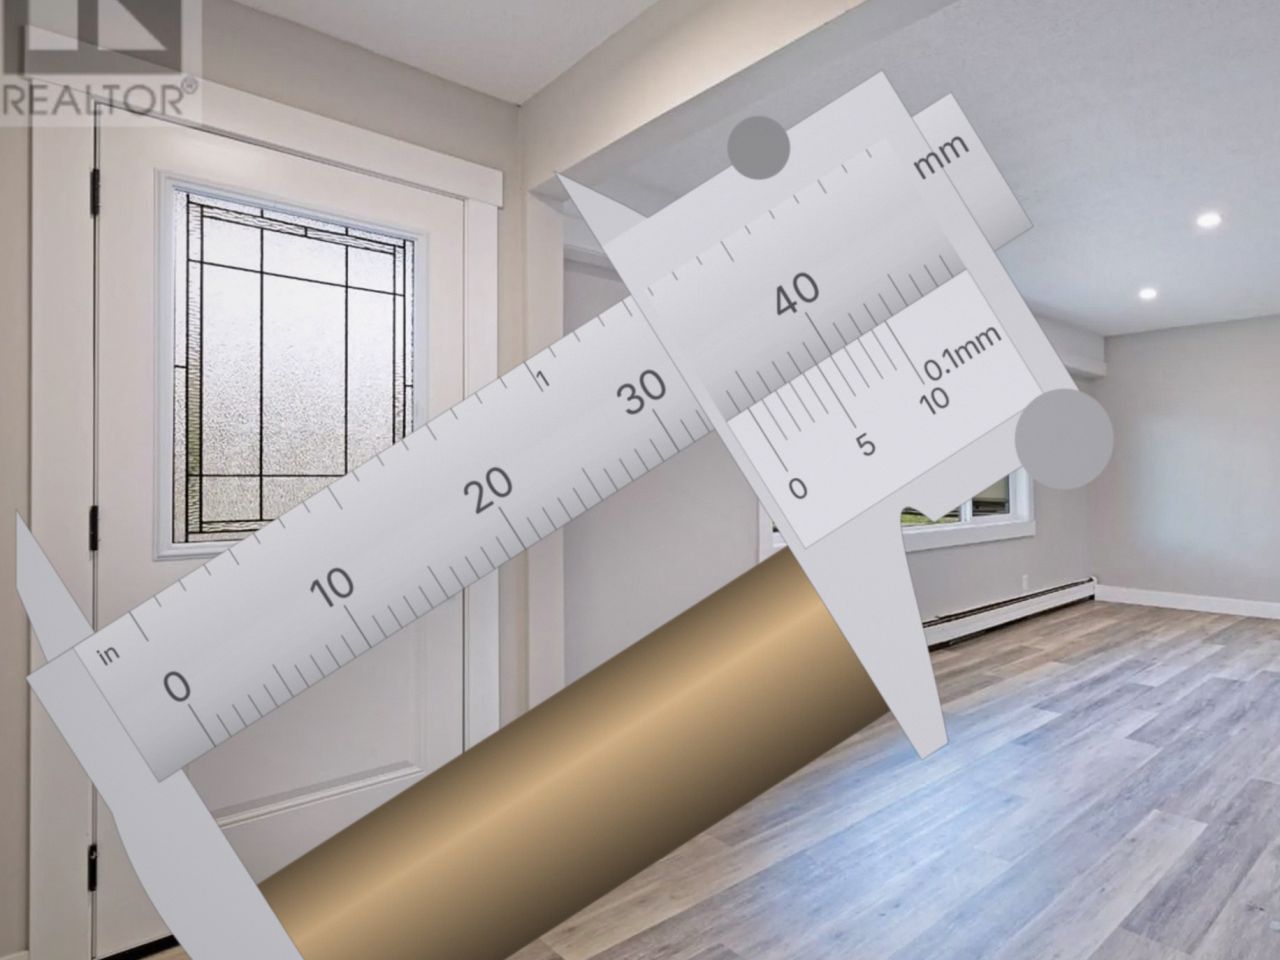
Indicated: {"value": 34.5, "unit": "mm"}
